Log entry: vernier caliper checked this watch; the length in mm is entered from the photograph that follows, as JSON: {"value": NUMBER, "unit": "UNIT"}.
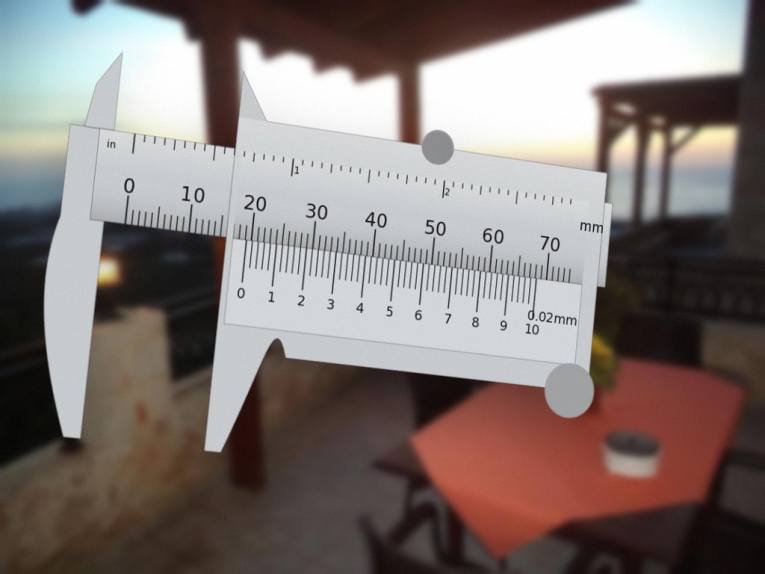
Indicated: {"value": 19.2, "unit": "mm"}
